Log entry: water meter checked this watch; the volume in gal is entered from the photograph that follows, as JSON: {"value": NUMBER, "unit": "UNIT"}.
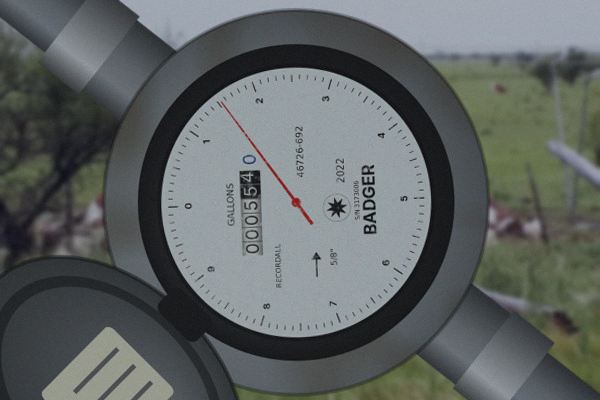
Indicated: {"value": 5541.5, "unit": "gal"}
